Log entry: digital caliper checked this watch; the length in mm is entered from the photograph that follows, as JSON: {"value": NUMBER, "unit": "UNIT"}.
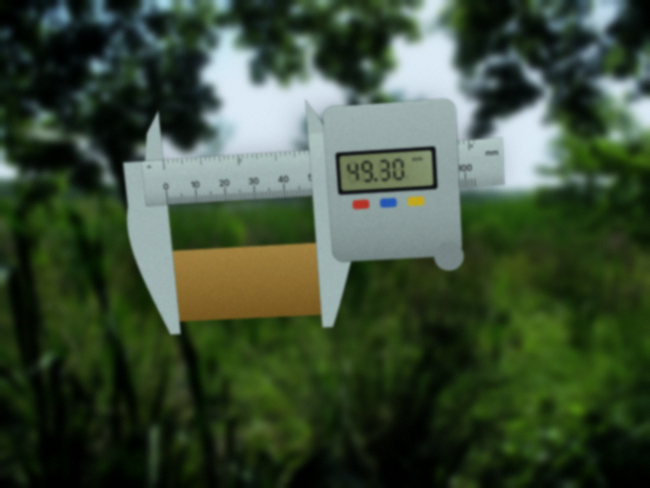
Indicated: {"value": 49.30, "unit": "mm"}
